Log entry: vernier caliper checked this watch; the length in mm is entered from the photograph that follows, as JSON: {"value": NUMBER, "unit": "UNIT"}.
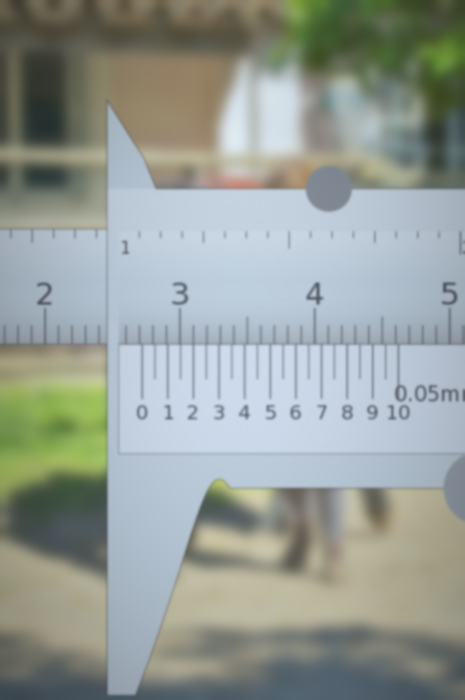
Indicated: {"value": 27.2, "unit": "mm"}
